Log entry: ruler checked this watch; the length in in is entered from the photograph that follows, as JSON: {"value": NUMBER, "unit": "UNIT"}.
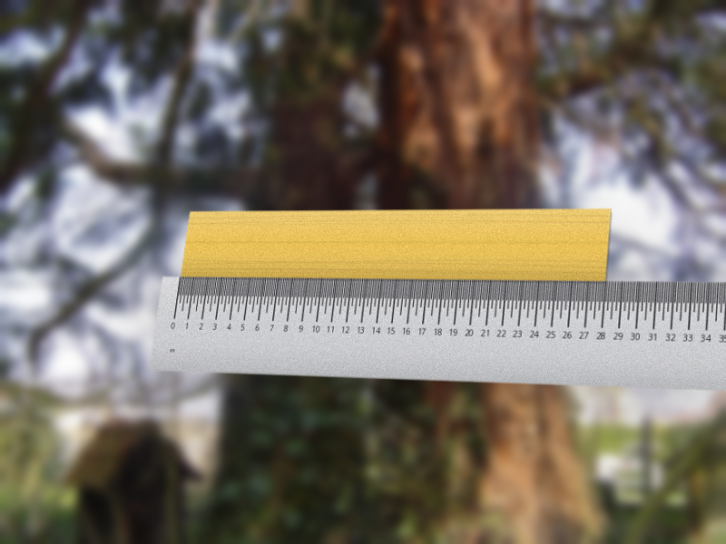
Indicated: {"value": 28, "unit": "in"}
